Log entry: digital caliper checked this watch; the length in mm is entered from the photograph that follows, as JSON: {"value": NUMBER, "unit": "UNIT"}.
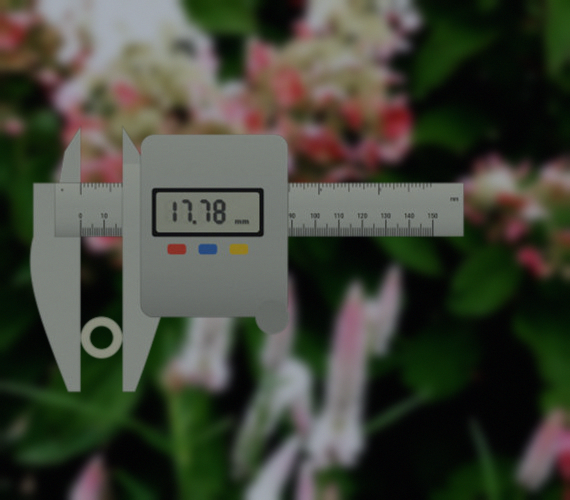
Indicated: {"value": 17.78, "unit": "mm"}
